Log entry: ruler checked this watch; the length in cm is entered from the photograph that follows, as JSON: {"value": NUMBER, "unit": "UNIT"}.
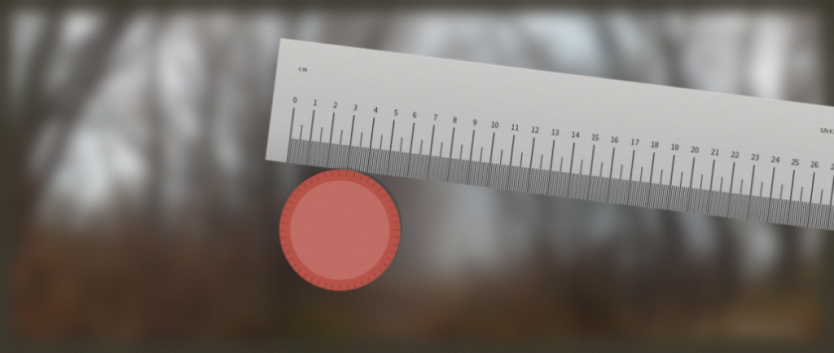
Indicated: {"value": 6, "unit": "cm"}
